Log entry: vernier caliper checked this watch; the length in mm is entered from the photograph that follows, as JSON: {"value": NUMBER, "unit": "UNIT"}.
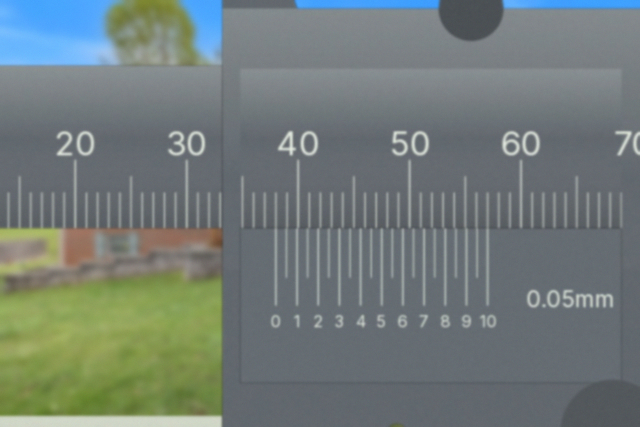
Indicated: {"value": 38.0, "unit": "mm"}
